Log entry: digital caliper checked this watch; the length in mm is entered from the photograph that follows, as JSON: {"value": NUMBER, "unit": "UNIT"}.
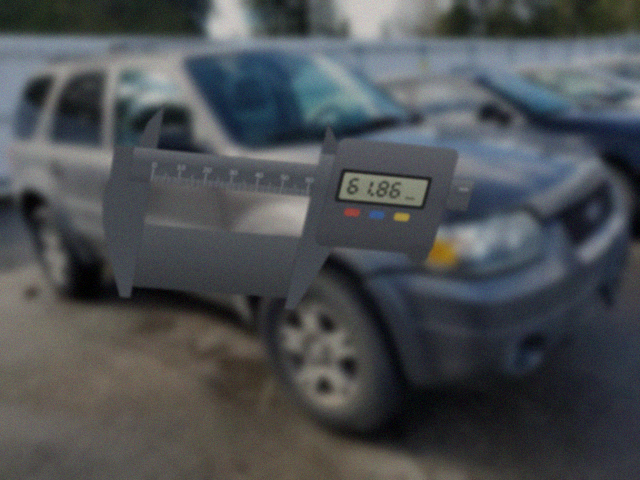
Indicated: {"value": 61.86, "unit": "mm"}
